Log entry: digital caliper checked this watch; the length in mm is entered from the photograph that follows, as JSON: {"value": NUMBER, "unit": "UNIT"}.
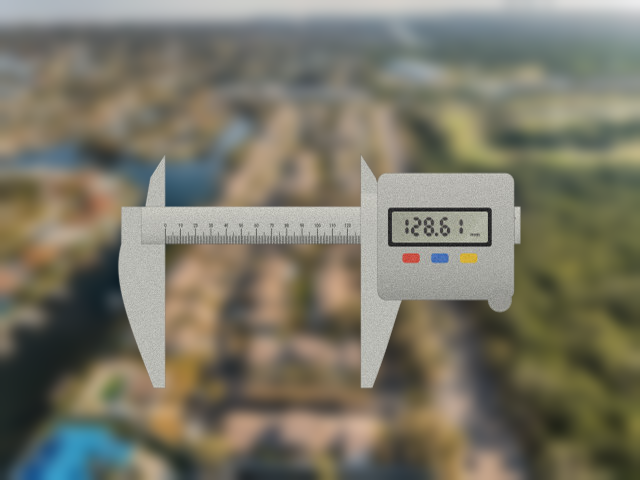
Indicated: {"value": 128.61, "unit": "mm"}
